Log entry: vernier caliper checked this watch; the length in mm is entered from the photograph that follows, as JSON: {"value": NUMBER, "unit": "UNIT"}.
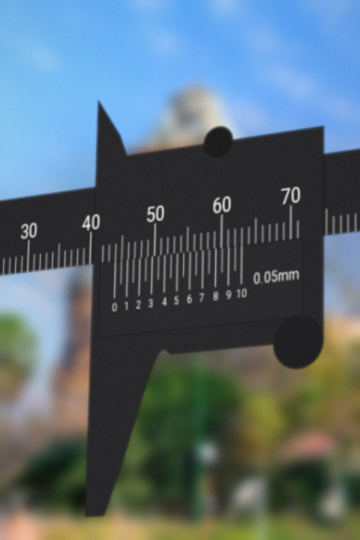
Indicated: {"value": 44.0, "unit": "mm"}
